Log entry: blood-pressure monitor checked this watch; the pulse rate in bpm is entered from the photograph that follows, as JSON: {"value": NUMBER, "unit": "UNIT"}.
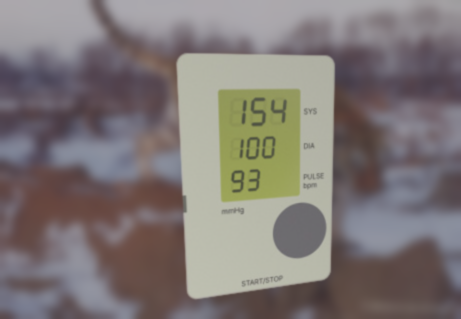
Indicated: {"value": 93, "unit": "bpm"}
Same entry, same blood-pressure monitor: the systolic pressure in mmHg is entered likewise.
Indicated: {"value": 154, "unit": "mmHg"}
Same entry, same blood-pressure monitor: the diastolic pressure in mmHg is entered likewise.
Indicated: {"value": 100, "unit": "mmHg"}
